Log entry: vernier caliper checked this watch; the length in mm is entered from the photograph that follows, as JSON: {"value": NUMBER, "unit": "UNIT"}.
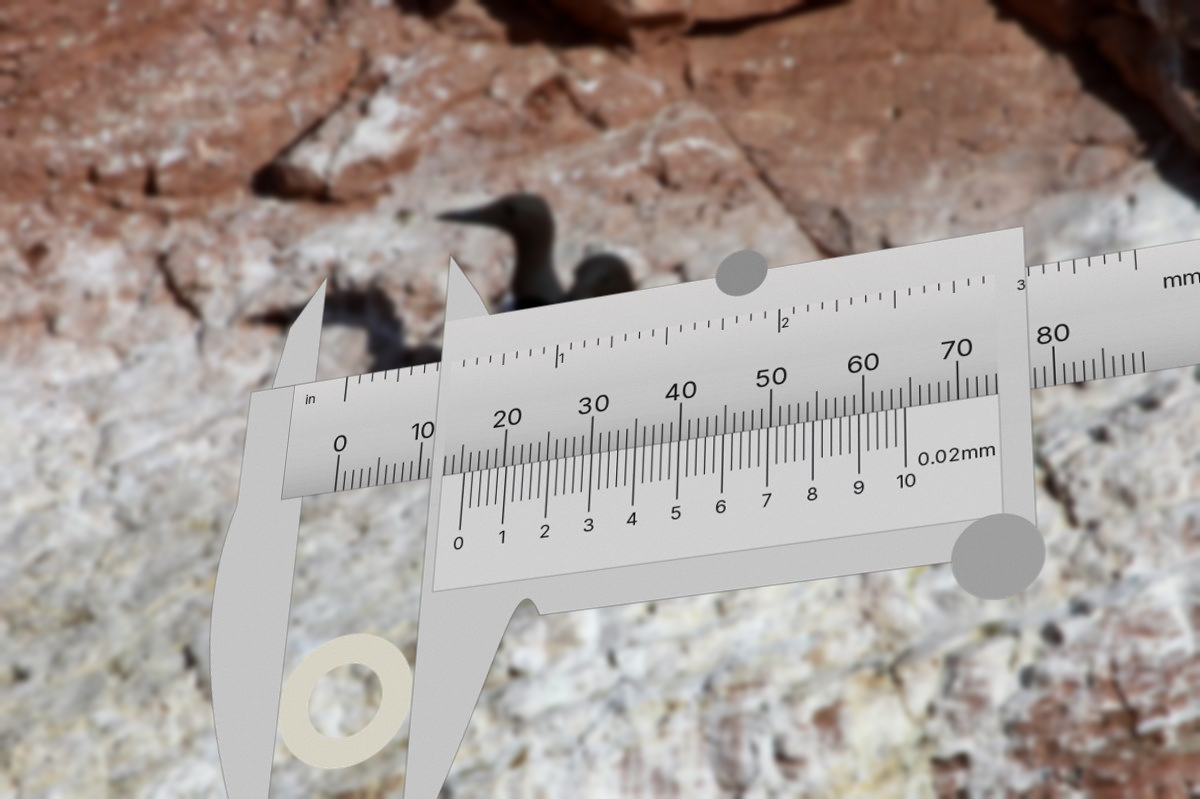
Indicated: {"value": 15.4, "unit": "mm"}
